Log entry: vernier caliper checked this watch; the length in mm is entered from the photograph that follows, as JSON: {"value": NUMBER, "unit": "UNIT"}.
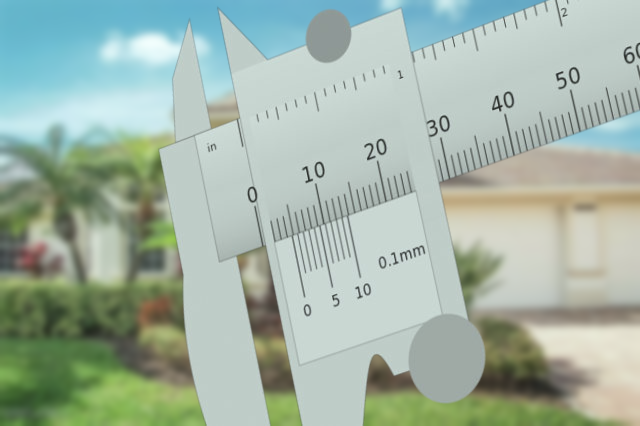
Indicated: {"value": 4.8, "unit": "mm"}
